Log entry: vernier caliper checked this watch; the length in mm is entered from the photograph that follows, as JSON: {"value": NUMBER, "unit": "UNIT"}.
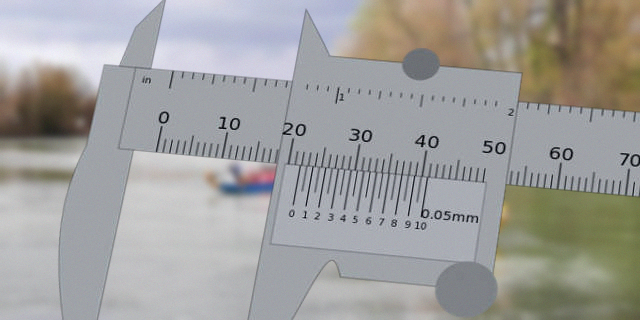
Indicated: {"value": 21.8, "unit": "mm"}
